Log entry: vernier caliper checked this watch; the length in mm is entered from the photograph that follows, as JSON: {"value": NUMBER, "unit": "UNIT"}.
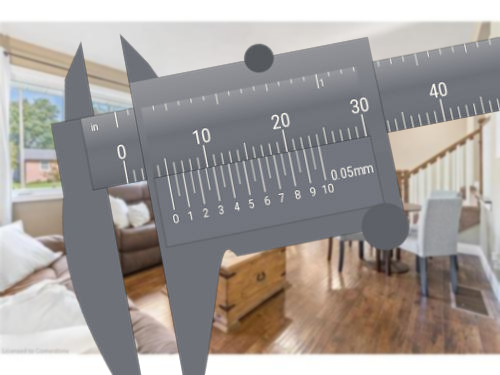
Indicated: {"value": 5.0, "unit": "mm"}
